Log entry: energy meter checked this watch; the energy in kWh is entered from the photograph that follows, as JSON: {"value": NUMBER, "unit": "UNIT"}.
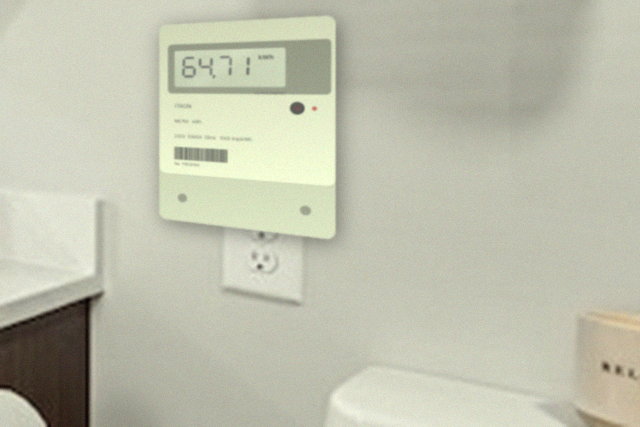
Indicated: {"value": 64.71, "unit": "kWh"}
